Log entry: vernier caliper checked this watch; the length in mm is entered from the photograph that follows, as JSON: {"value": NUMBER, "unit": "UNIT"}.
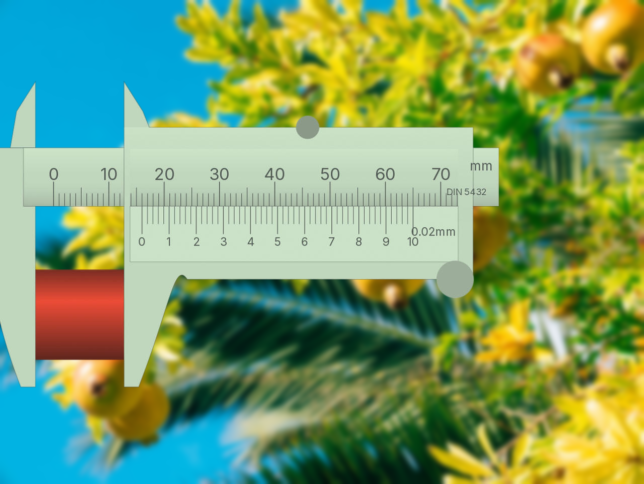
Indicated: {"value": 16.0, "unit": "mm"}
